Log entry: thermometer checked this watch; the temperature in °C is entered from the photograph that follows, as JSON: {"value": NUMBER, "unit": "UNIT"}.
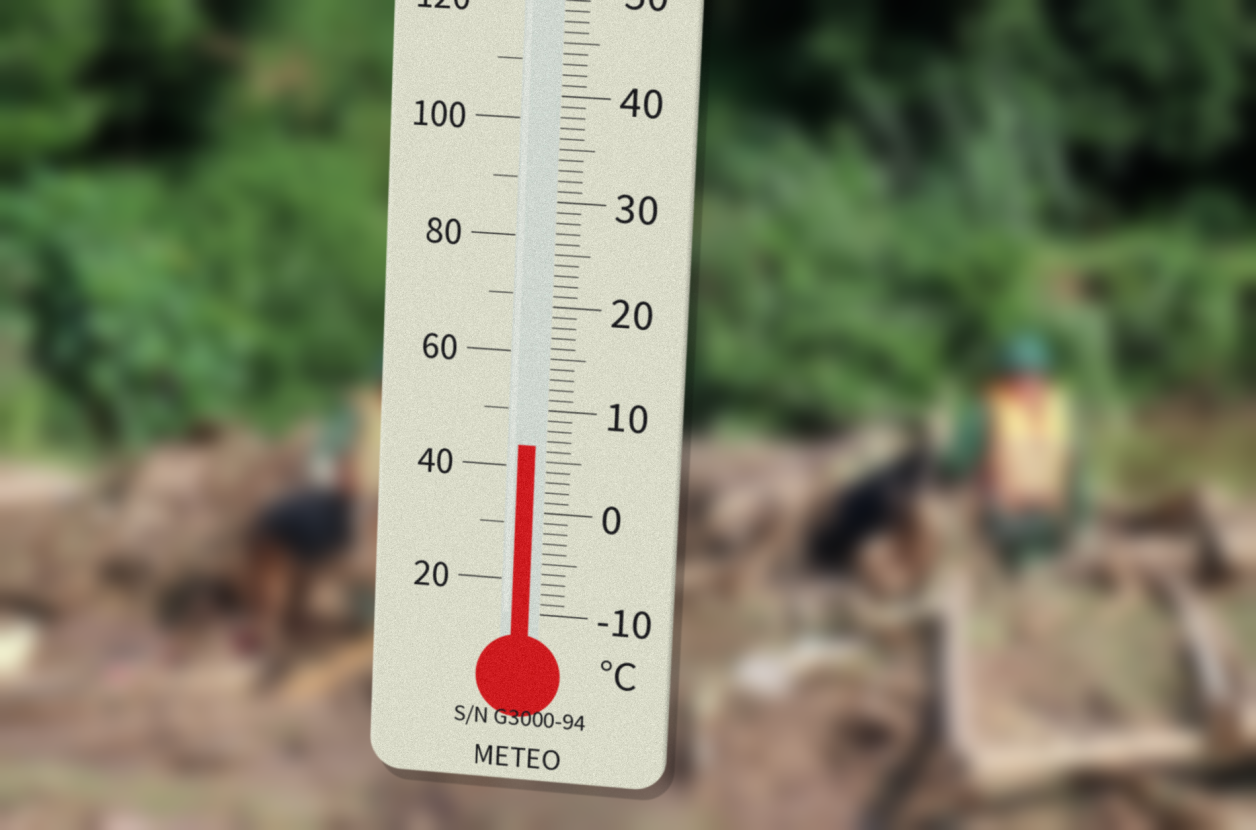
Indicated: {"value": 6.5, "unit": "°C"}
